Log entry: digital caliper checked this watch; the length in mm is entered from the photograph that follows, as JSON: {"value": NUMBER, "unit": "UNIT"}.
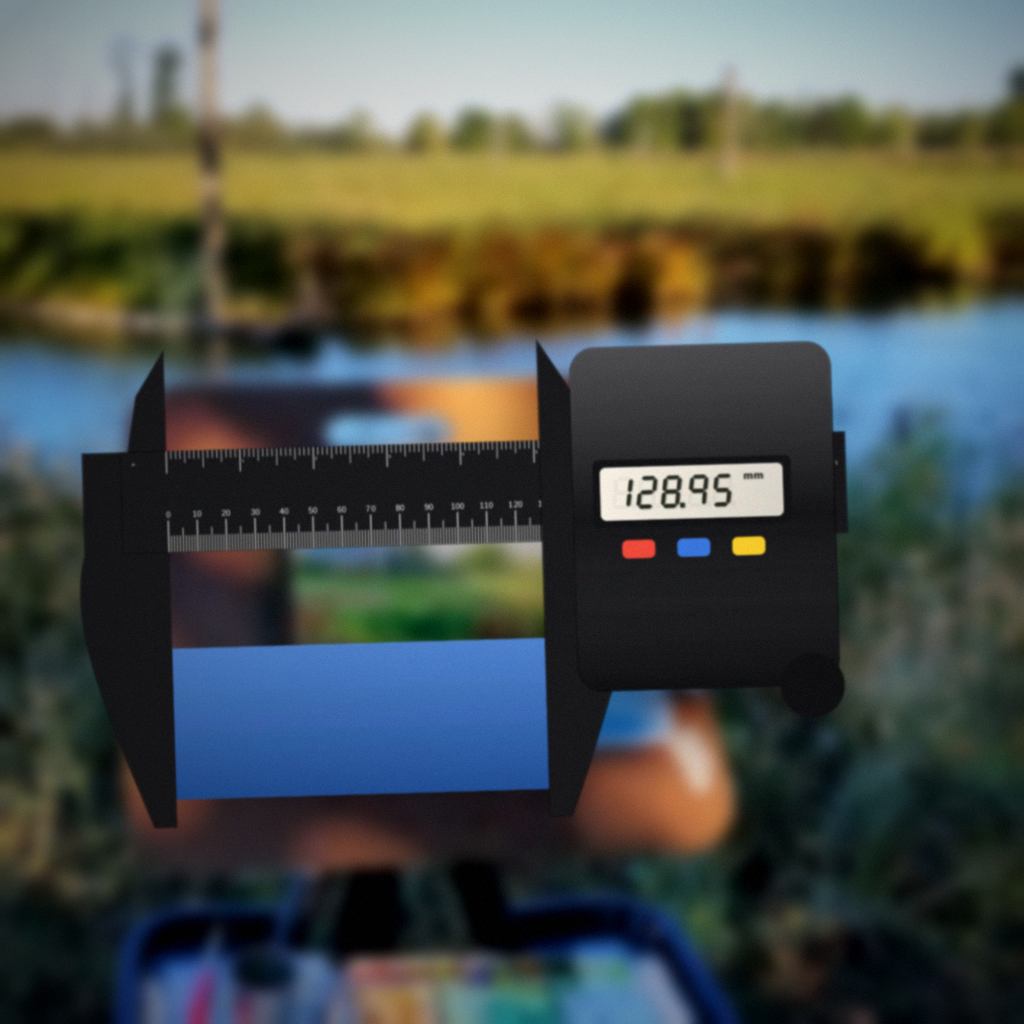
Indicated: {"value": 128.95, "unit": "mm"}
